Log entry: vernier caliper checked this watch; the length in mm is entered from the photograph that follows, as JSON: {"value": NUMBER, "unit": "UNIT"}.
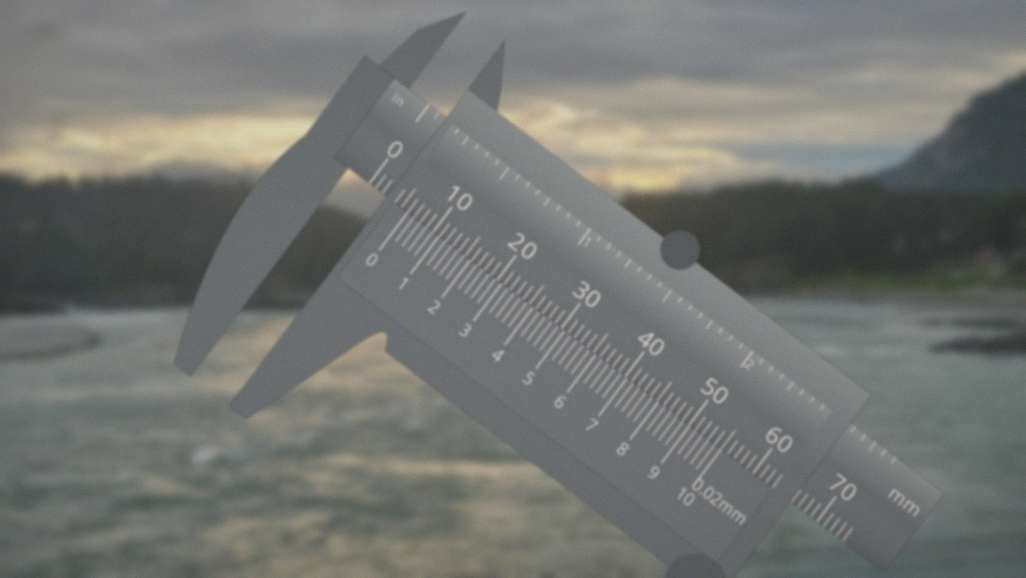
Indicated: {"value": 6.0, "unit": "mm"}
